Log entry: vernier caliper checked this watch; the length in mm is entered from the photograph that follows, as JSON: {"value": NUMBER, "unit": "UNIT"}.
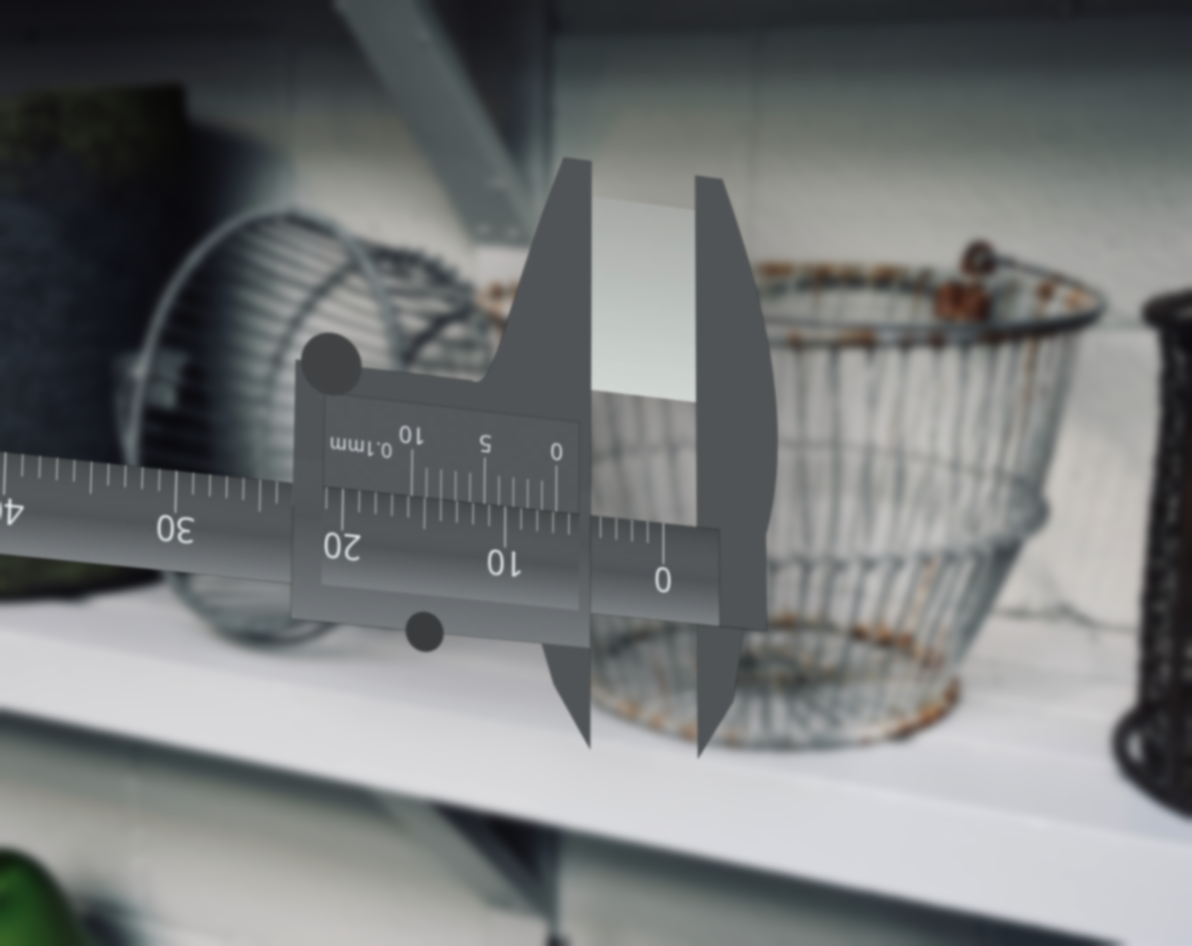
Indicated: {"value": 6.8, "unit": "mm"}
